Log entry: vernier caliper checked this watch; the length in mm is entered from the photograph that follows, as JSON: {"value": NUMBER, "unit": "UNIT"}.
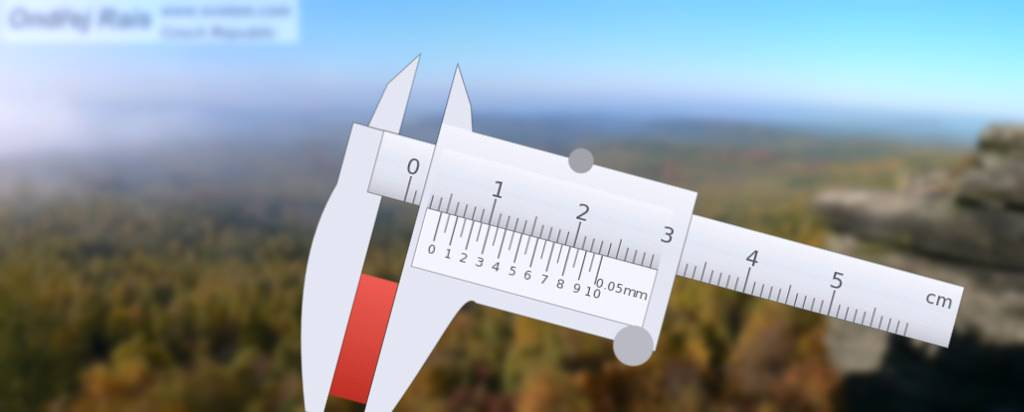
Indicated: {"value": 4.4, "unit": "mm"}
